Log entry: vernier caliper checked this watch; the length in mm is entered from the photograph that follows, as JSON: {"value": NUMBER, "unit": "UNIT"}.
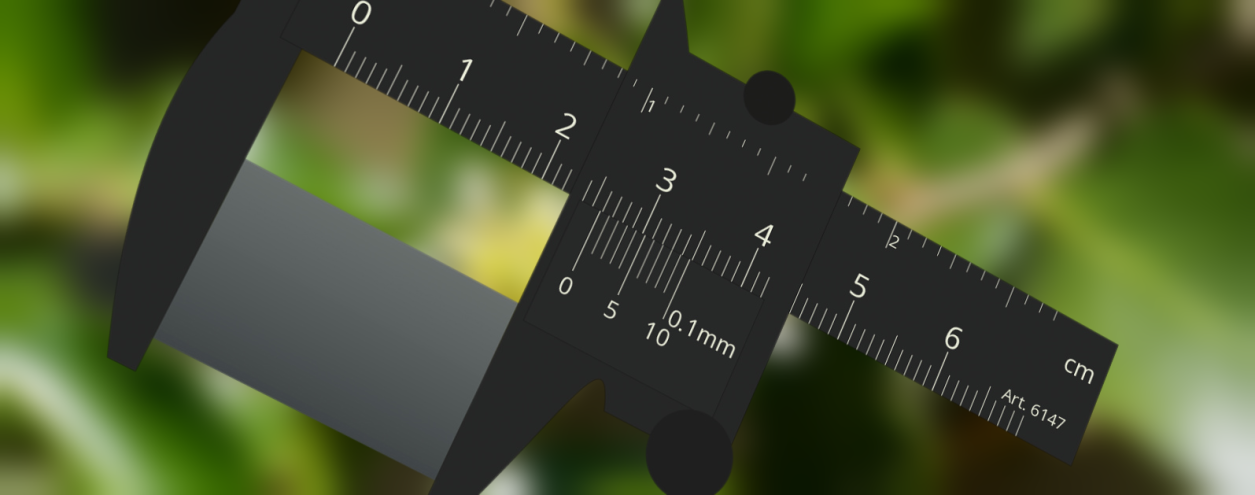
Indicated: {"value": 25.8, "unit": "mm"}
